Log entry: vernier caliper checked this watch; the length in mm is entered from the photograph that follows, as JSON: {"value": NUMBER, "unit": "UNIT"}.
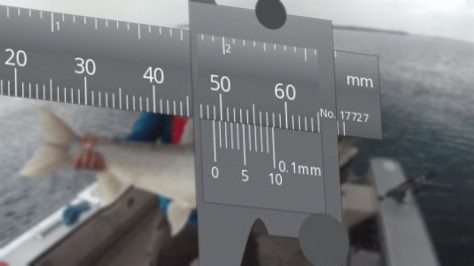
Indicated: {"value": 48.8, "unit": "mm"}
